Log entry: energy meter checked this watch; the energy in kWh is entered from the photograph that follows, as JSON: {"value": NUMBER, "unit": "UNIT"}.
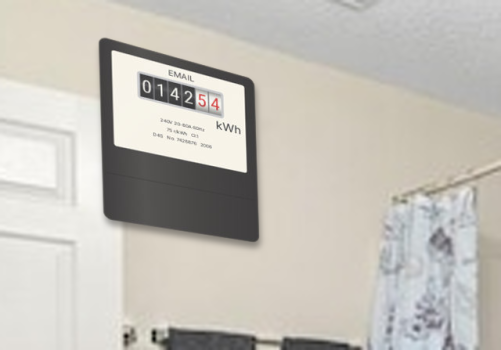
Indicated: {"value": 142.54, "unit": "kWh"}
